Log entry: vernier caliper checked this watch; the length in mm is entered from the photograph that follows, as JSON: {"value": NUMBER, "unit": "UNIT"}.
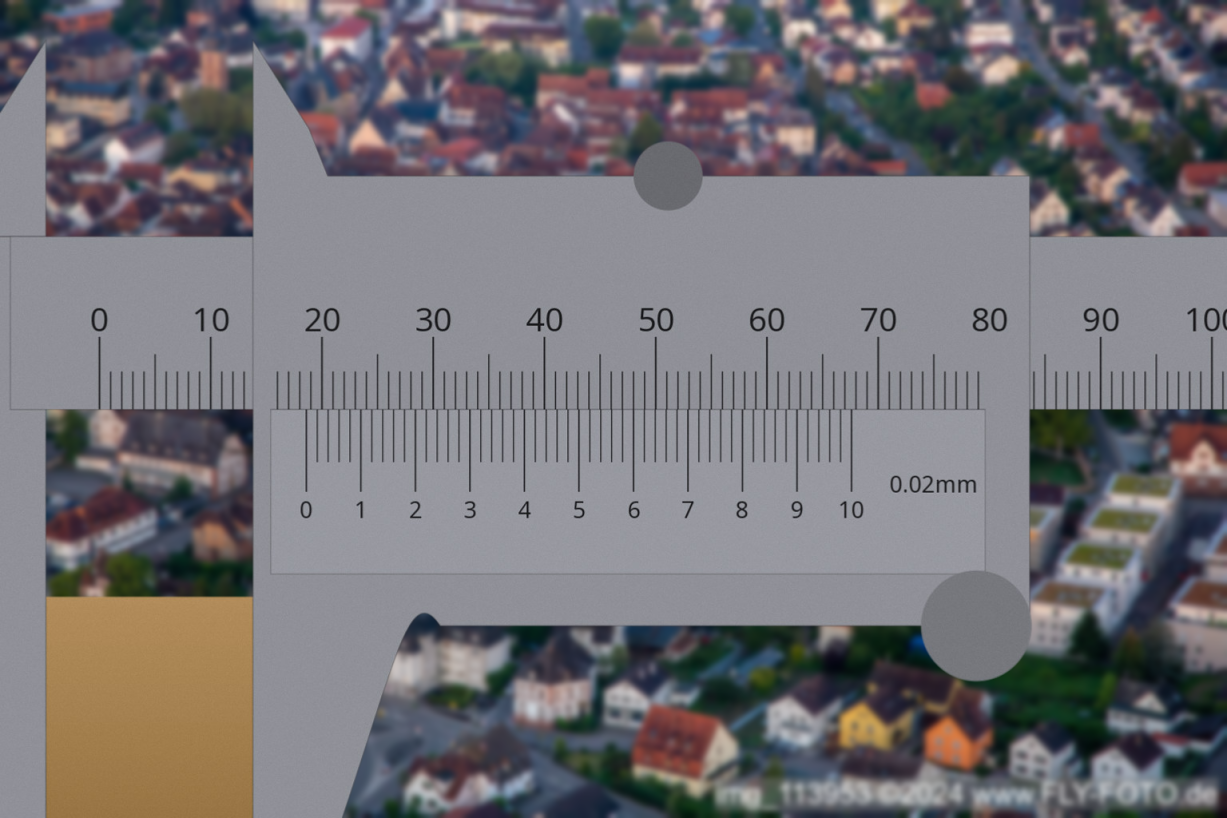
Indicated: {"value": 18.6, "unit": "mm"}
